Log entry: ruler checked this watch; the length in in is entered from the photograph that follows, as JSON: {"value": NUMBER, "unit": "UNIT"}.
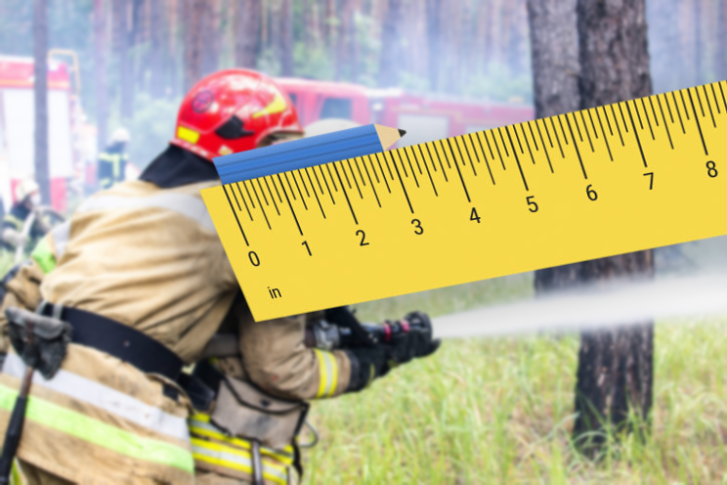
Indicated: {"value": 3.375, "unit": "in"}
